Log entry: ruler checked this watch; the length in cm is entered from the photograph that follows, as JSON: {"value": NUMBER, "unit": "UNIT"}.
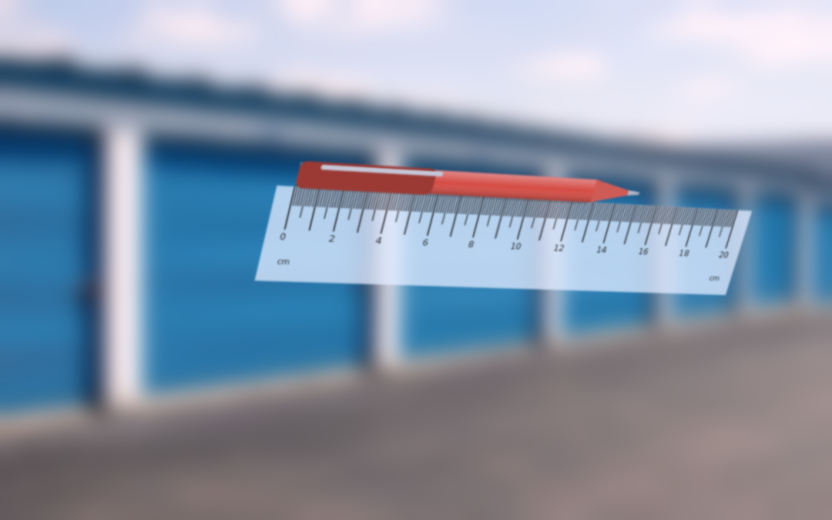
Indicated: {"value": 15, "unit": "cm"}
